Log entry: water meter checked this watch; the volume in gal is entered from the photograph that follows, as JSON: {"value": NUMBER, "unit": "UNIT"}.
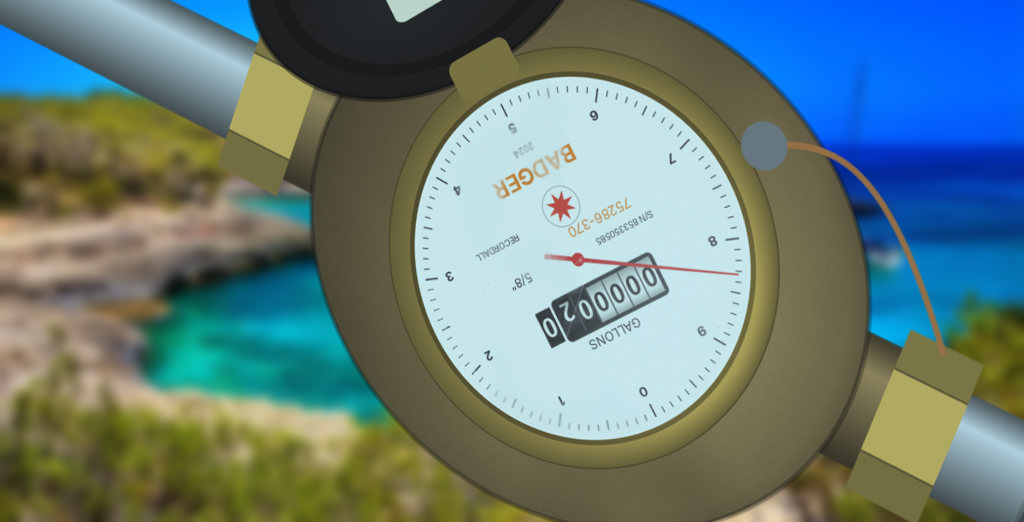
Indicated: {"value": 18.3, "unit": "gal"}
